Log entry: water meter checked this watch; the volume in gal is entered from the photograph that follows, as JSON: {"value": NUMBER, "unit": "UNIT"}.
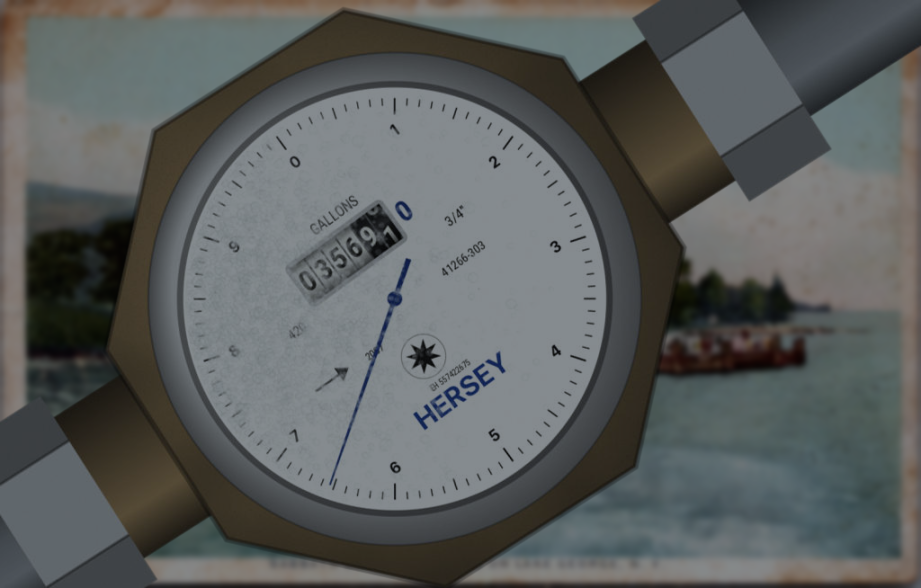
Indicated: {"value": 356906.5, "unit": "gal"}
